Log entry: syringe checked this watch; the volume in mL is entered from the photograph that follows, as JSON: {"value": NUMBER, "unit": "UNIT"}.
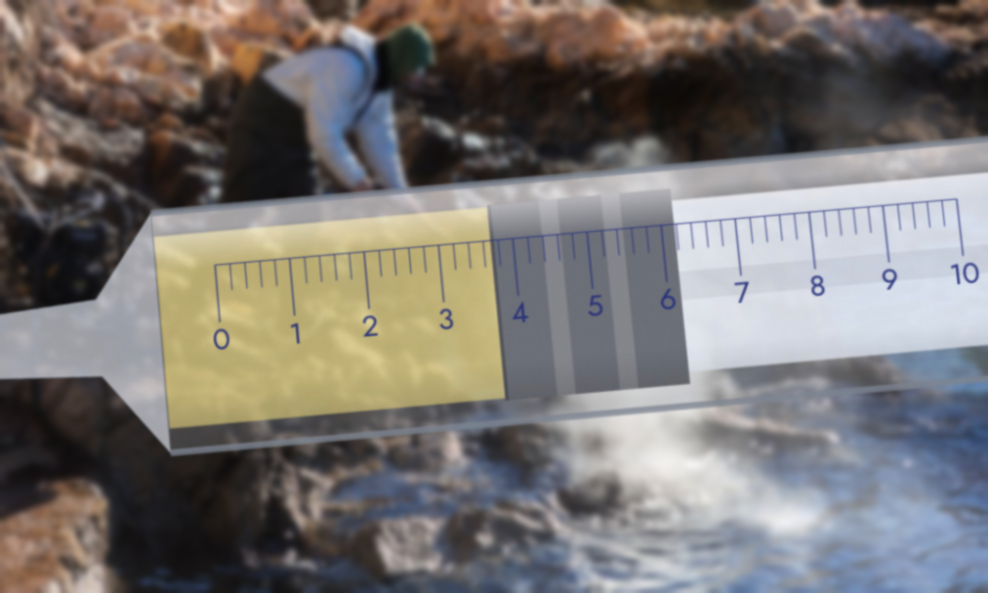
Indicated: {"value": 3.7, "unit": "mL"}
